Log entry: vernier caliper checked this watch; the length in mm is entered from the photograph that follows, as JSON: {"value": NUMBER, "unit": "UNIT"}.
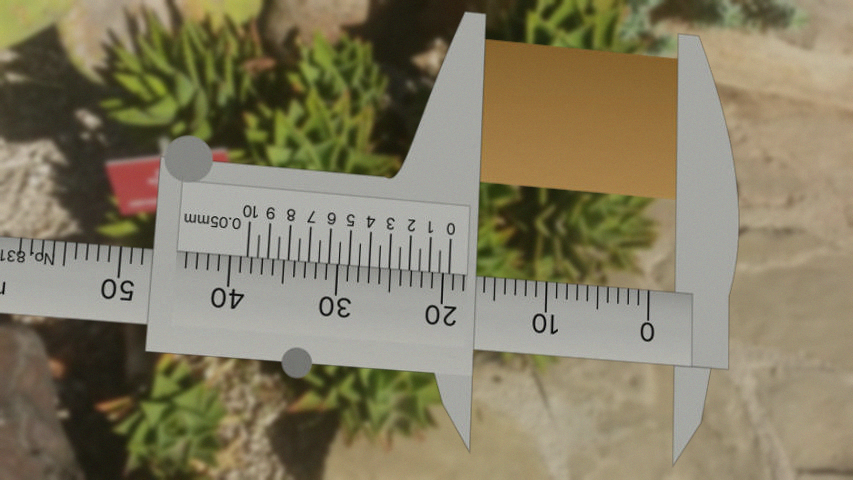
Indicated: {"value": 19.4, "unit": "mm"}
